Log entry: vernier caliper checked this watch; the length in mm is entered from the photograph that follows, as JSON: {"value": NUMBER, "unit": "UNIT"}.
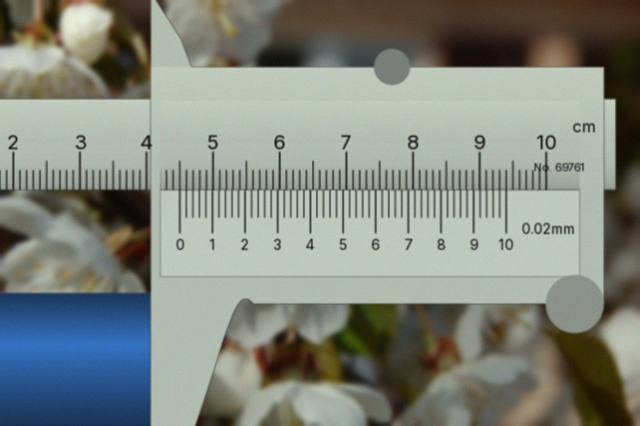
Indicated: {"value": 45.0, "unit": "mm"}
